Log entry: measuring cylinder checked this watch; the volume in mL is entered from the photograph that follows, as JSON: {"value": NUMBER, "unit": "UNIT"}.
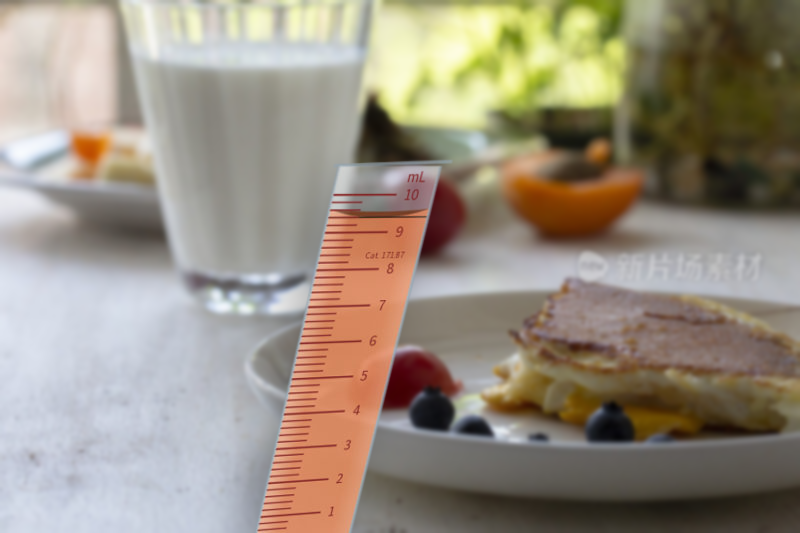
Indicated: {"value": 9.4, "unit": "mL"}
